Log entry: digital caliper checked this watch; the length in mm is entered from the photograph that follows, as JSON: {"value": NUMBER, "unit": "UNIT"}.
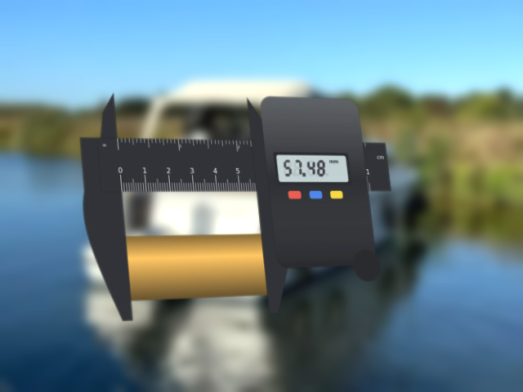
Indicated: {"value": 57.48, "unit": "mm"}
